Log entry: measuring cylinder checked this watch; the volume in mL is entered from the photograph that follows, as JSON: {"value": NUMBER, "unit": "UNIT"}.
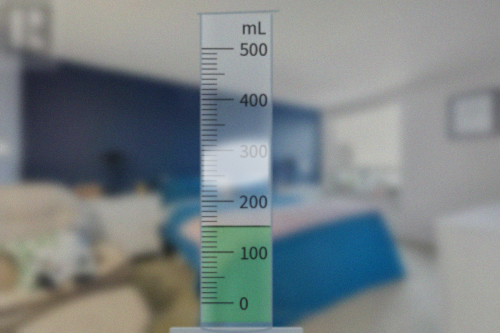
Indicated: {"value": 150, "unit": "mL"}
